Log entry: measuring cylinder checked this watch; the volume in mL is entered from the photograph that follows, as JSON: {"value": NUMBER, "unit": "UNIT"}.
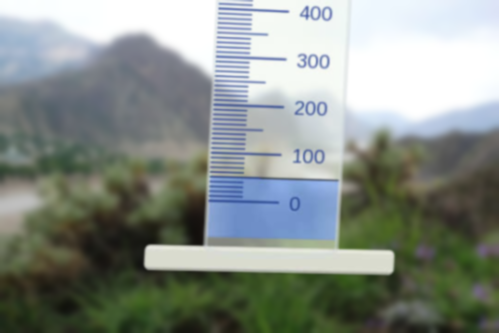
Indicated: {"value": 50, "unit": "mL"}
